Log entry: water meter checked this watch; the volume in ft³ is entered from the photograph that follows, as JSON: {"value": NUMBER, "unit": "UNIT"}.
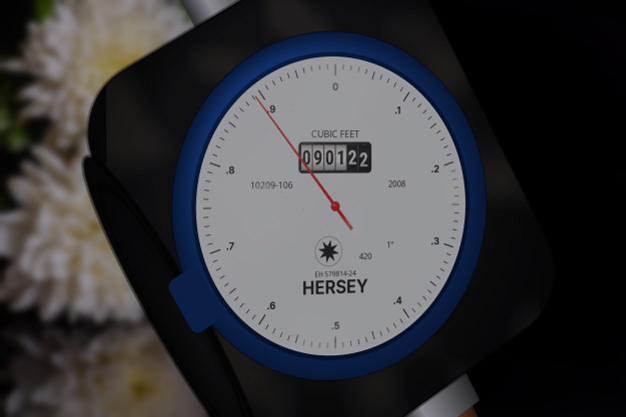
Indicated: {"value": 90121.89, "unit": "ft³"}
